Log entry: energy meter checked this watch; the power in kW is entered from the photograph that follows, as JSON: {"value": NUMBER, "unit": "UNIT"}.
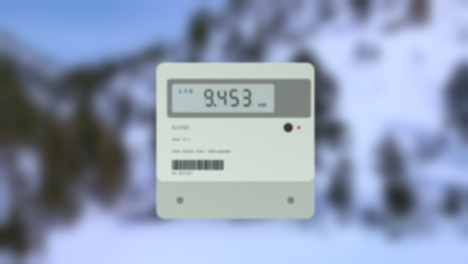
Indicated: {"value": 9.453, "unit": "kW"}
